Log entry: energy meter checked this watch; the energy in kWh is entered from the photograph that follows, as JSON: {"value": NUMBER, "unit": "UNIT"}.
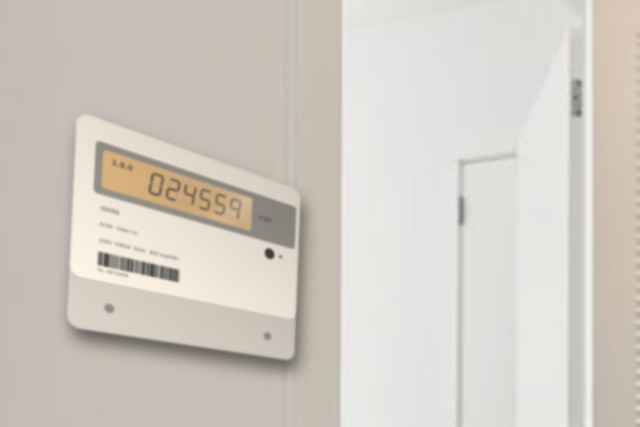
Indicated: {"value": 24559, "unit": "kWh"}
